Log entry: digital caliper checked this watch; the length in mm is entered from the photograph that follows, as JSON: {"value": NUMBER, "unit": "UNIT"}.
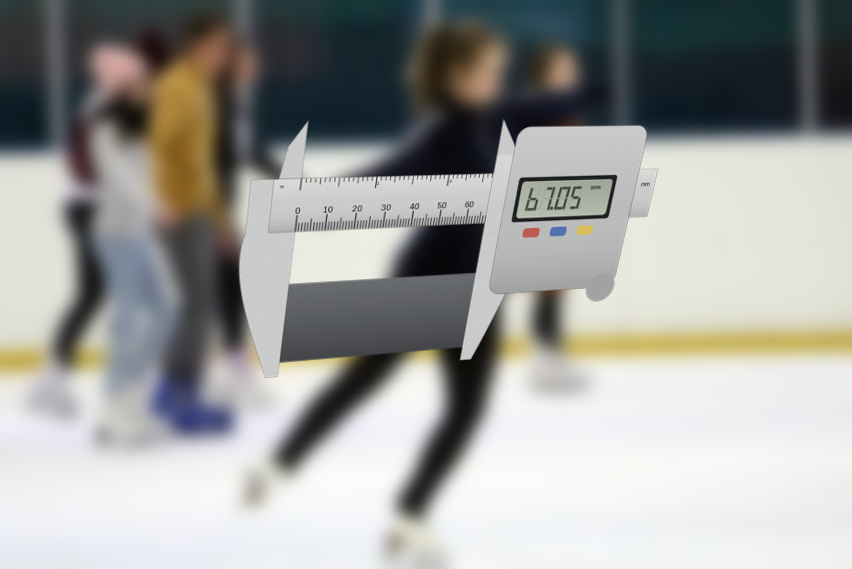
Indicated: {"value": 67.05, "unit": "mm"}
